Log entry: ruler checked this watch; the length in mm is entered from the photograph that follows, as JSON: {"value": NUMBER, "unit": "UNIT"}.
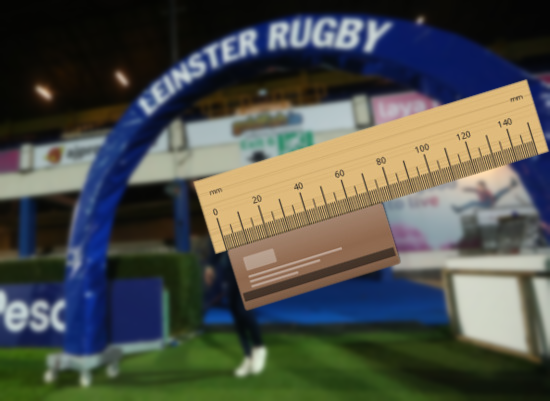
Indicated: {"value": 75, "unit": "mm"}
